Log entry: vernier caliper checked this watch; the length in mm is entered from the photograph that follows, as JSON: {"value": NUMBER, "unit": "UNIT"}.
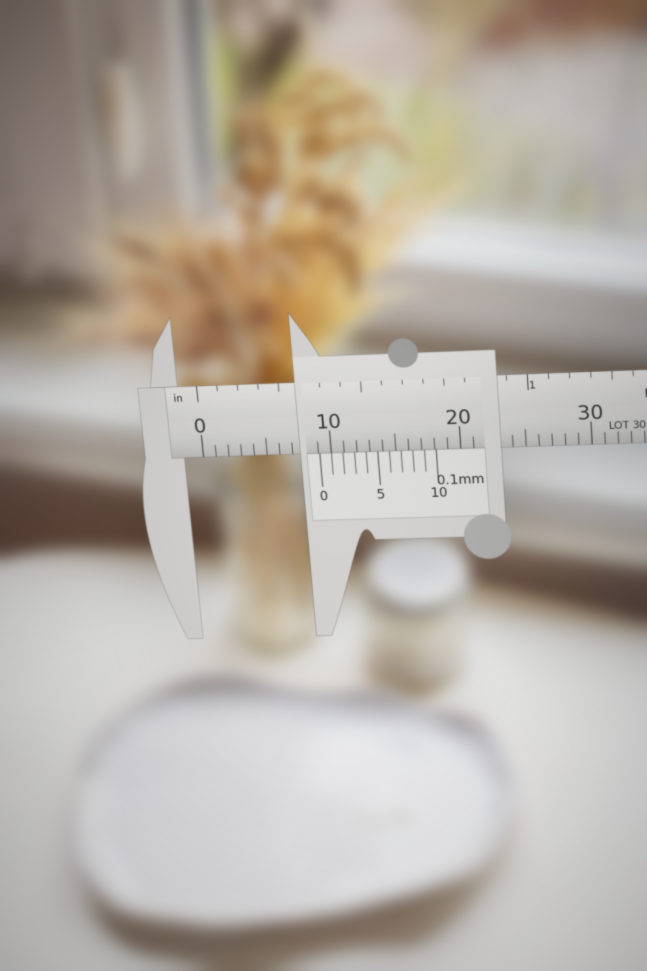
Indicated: {"value": 9.1, "unit": "mm"}
